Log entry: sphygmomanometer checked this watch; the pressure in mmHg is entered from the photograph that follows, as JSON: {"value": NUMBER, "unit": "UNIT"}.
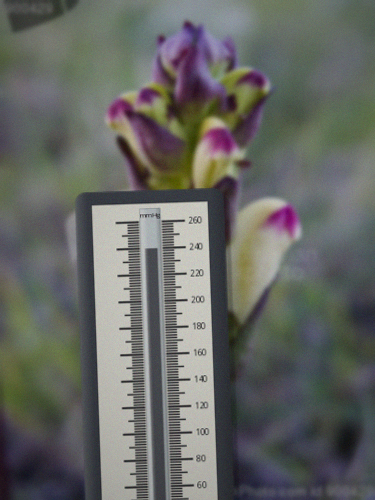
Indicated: {"value": 240, "unit": "mmHg"}
